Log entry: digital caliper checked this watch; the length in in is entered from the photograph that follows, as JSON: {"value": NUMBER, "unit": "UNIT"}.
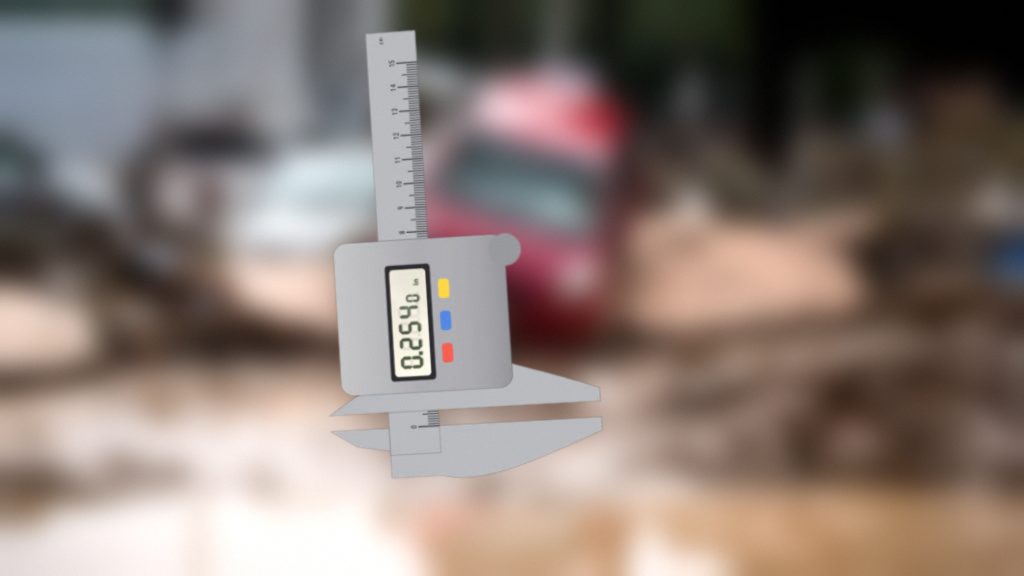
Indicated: {"value": 0.2540, "unit": "in"}
